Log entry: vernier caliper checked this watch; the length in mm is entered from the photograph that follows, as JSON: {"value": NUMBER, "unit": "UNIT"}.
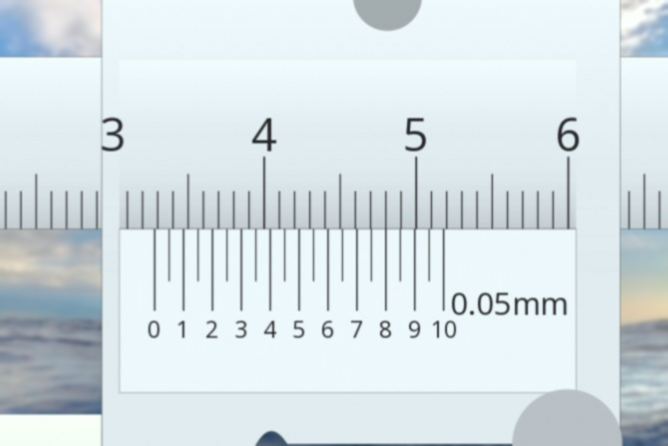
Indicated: {"value": 32.8, "unit": "mm"}
